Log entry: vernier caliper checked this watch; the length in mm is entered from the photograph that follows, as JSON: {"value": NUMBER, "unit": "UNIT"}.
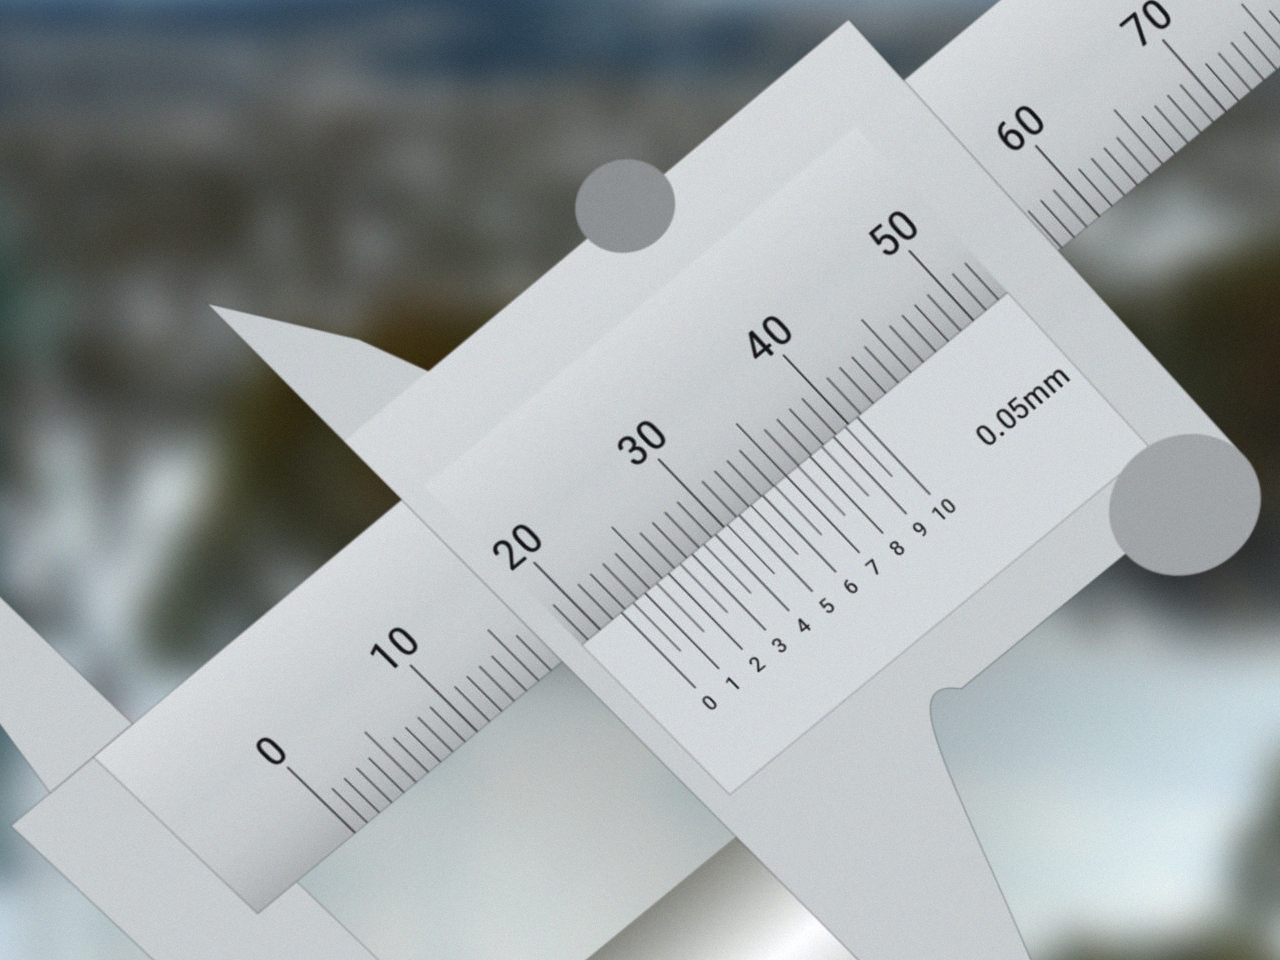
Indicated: {"value": 21.7, "unit": "mm"}
